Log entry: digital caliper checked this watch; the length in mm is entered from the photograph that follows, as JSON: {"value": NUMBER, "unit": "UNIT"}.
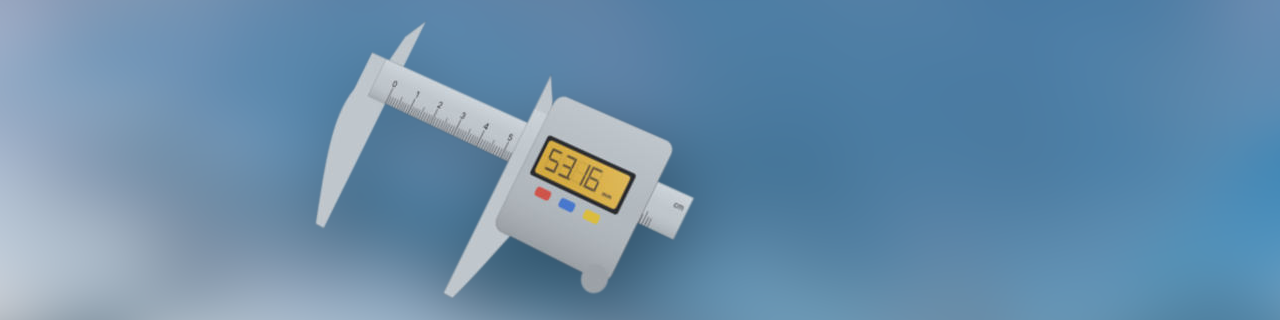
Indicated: {"value": 53.16, "unit": "mm"}
